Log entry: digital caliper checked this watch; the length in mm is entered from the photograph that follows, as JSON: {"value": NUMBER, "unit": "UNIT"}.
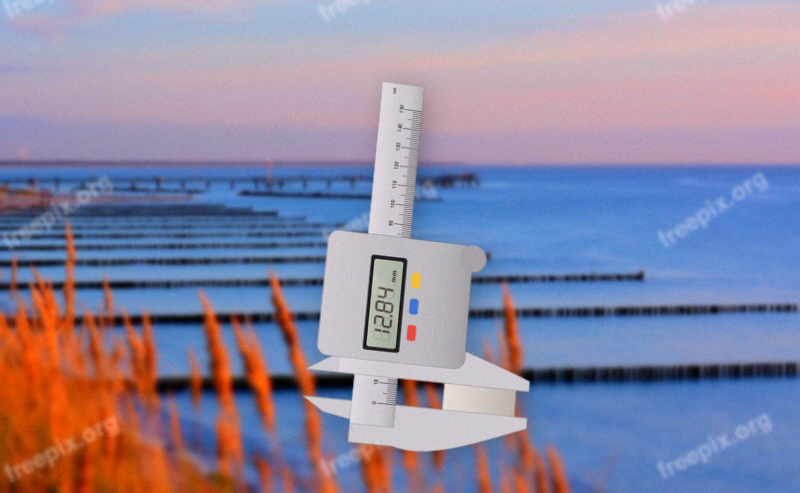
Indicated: {"value": 12.84, "unit": "mm"}
